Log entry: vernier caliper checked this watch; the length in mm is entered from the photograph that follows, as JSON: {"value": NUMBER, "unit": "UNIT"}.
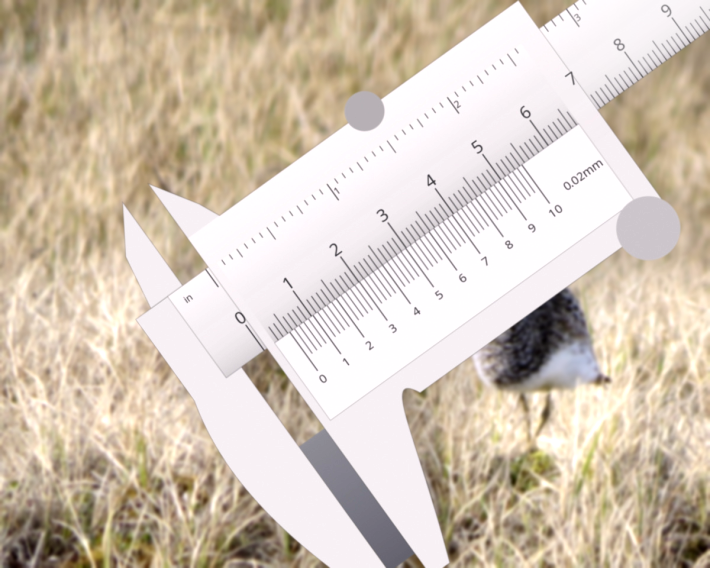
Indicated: {"value": 5.4, "unit": "mm"}
